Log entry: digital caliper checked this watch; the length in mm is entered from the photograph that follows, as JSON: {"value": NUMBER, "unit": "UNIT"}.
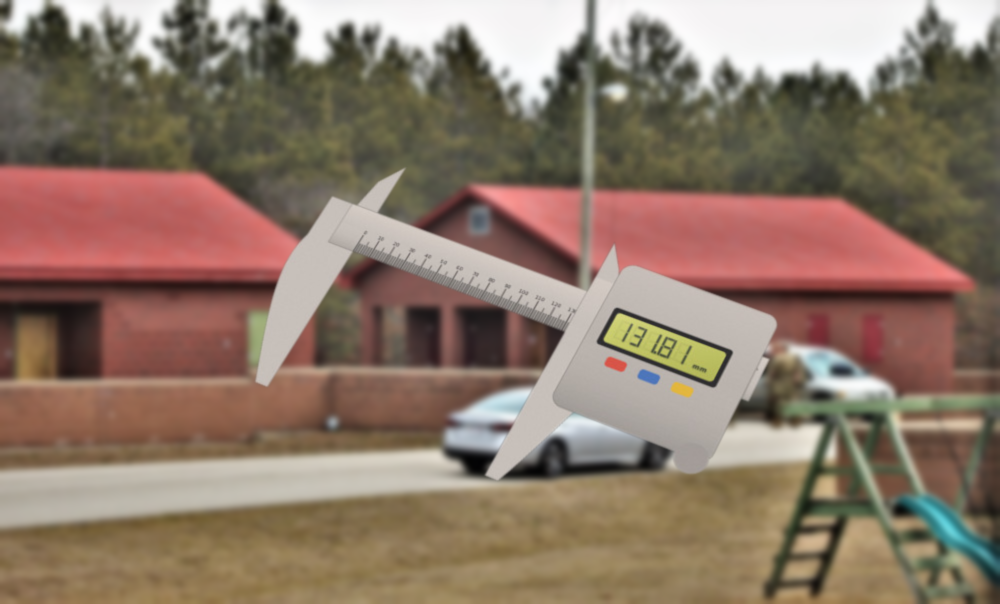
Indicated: {"value": 131.81, "unit": "mm"}
